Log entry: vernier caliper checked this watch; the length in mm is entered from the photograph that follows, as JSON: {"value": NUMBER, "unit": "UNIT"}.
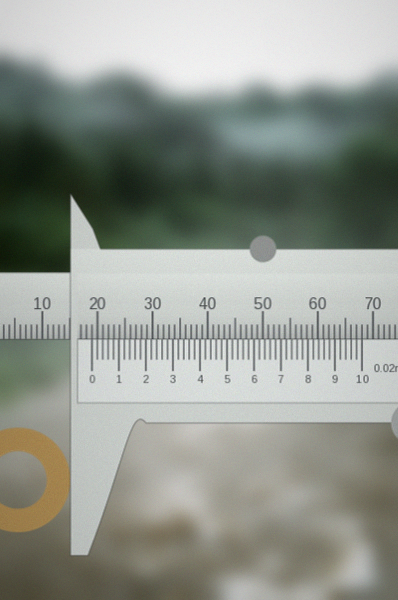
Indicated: {"value": 19.0, "unit": "mm"}
